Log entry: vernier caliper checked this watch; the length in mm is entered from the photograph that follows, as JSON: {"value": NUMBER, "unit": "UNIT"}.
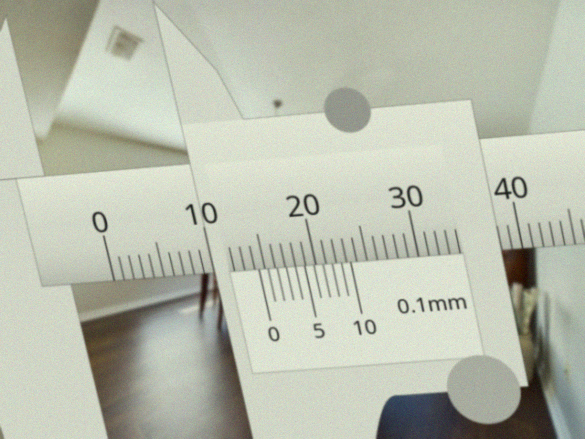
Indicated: {"value": 14.4, "unit": "mm"}
